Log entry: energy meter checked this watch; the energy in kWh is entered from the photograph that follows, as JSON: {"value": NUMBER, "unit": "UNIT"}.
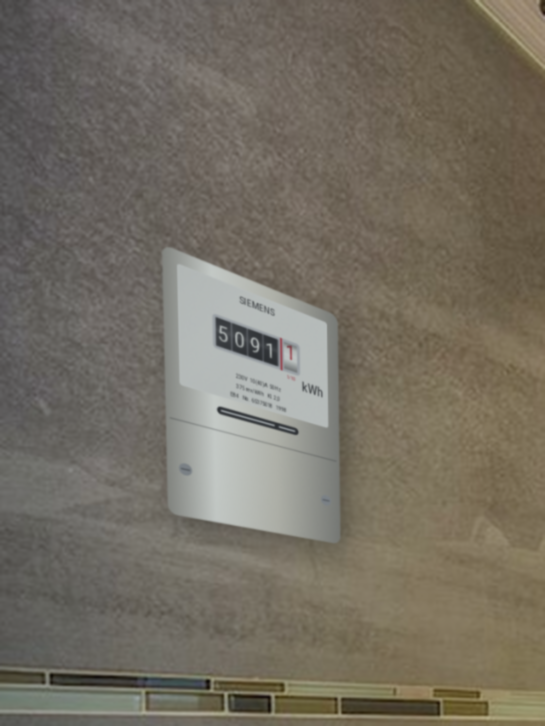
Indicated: {"value": 5091.1, "unit": "kWh"}
